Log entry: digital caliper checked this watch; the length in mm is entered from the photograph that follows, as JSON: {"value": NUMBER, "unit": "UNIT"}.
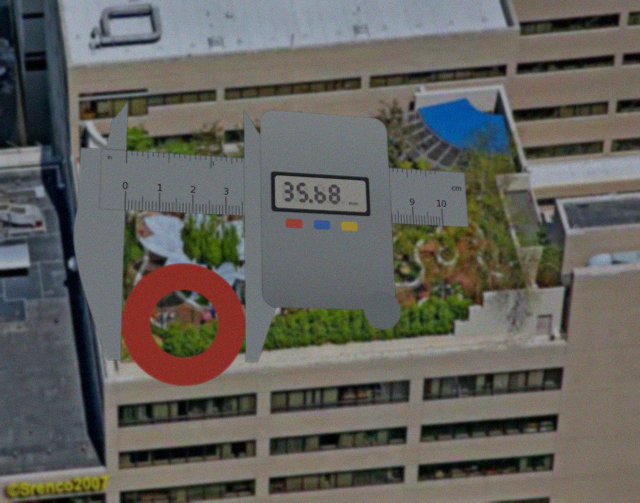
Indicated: {"value": 35.68, "unit": "mm"}
